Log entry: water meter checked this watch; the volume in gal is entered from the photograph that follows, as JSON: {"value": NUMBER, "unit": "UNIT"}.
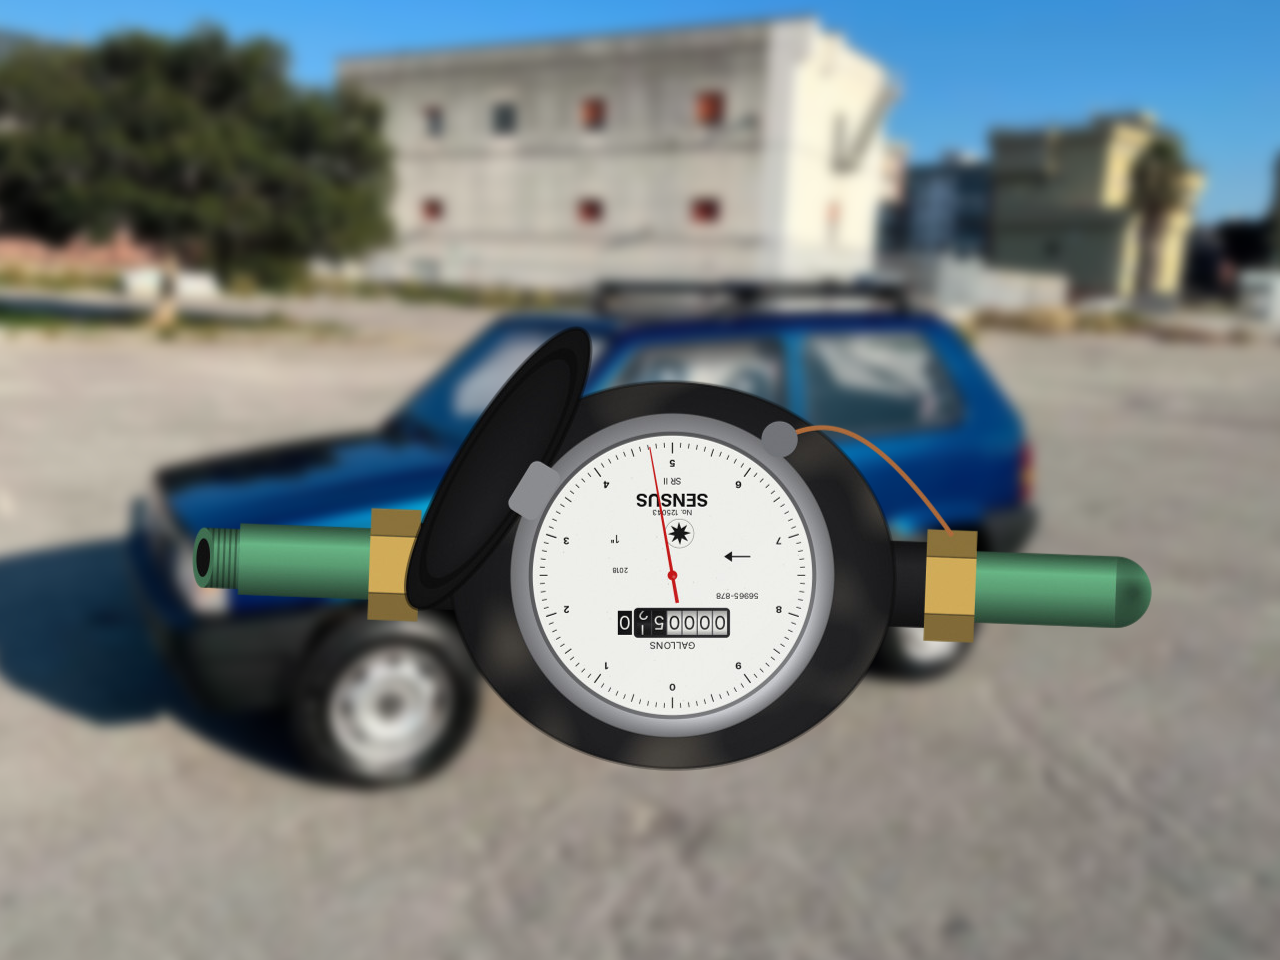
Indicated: {"value": 514.7, "unit": "gal"}
